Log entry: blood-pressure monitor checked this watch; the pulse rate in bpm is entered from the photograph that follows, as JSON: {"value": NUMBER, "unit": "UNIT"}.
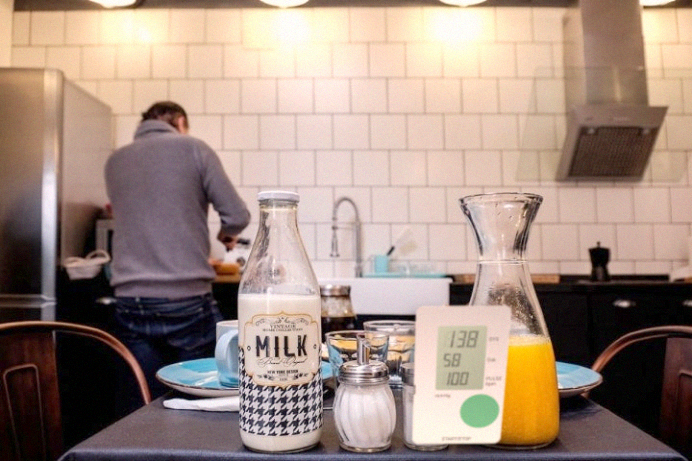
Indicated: {"value": 100, "unit": "bpm"}
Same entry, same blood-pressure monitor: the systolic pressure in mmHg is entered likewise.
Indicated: {"value": 138, "unit": "mmHg"}
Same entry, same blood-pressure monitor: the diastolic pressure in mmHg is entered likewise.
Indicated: {"value": 58, "unit": "mmHg"}
